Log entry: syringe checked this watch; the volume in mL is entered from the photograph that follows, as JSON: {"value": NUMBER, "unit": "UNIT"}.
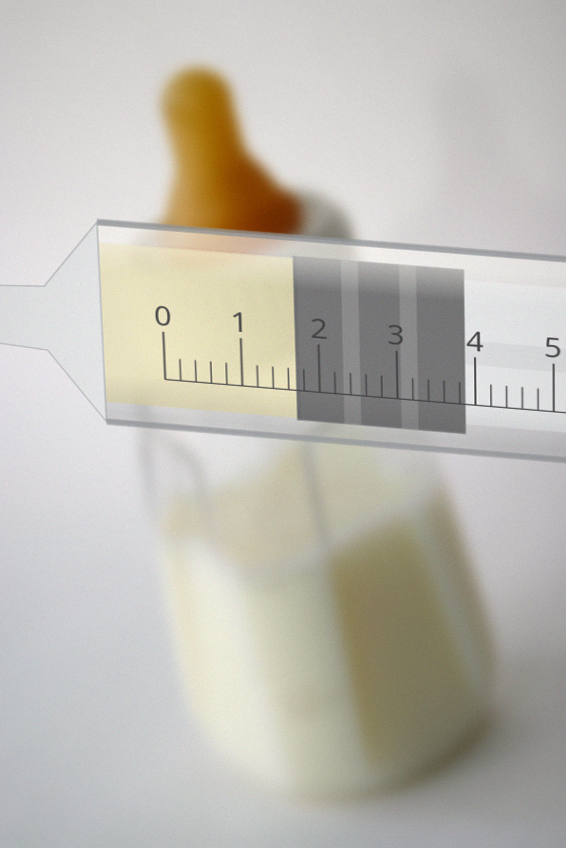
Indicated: {"value": 1.7, "unit": "mL"}
